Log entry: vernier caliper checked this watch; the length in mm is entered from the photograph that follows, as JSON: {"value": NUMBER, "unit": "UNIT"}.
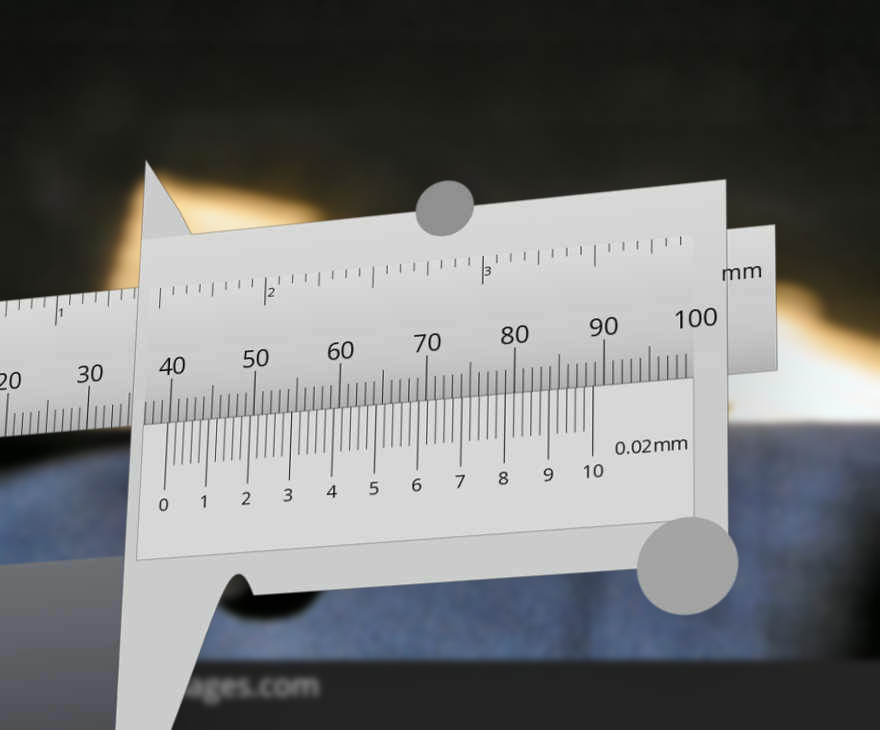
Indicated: {"value": 39.8, "unit": "mm"}
